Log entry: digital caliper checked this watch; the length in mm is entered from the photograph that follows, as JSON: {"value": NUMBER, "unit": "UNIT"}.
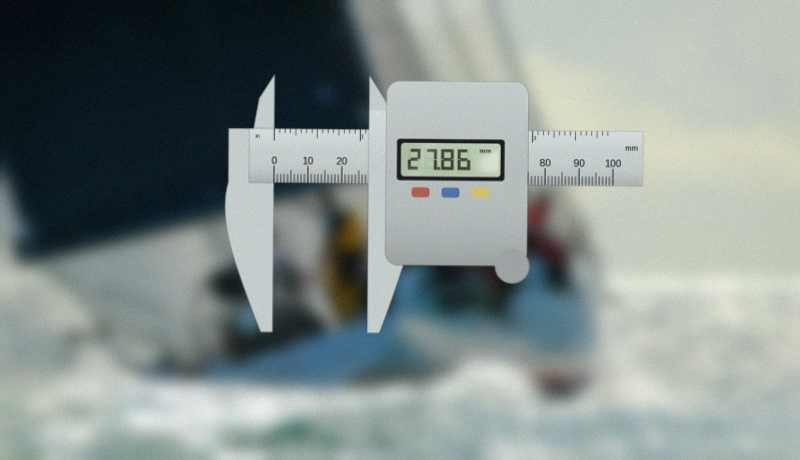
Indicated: {"value": 27.86, "unit": "mm"}
